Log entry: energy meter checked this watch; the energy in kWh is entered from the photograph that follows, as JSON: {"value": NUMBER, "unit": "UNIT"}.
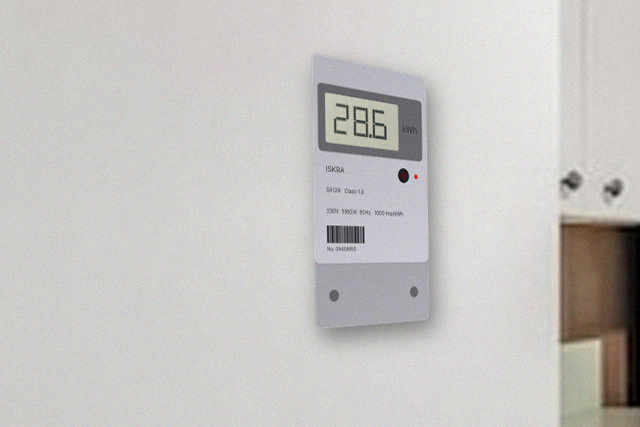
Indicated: {"value": 28.6, "unit": "kWh"}
